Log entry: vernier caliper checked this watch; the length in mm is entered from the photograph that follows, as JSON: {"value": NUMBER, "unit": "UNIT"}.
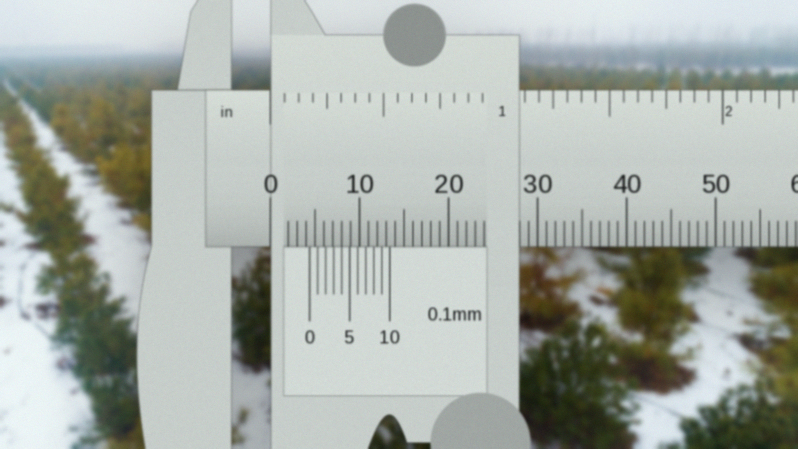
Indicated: {"value": 4.4, "unit": "mm"}
